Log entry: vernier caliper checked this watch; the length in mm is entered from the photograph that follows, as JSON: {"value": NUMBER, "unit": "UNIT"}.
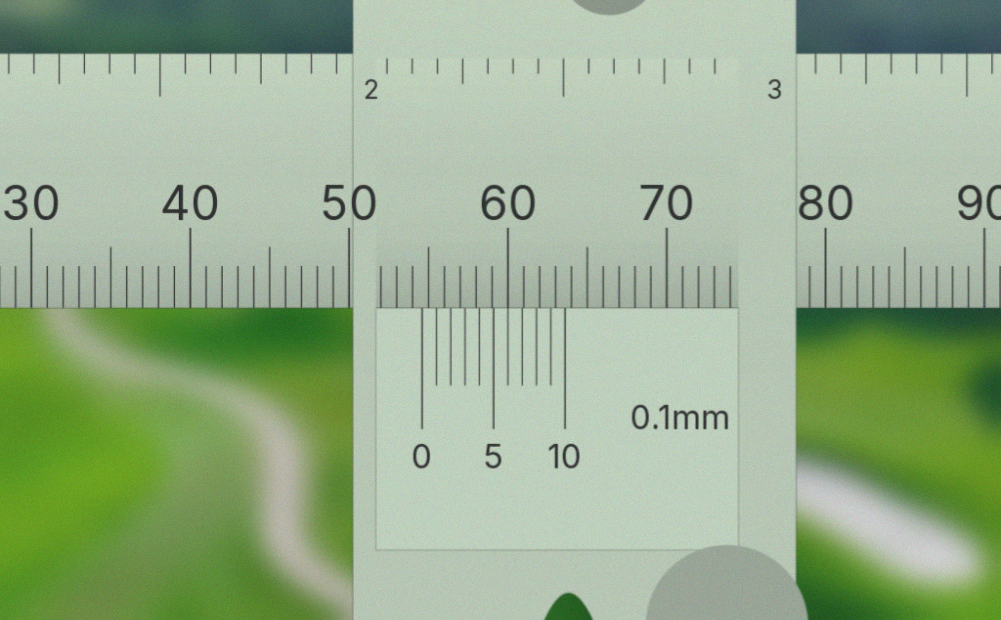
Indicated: {"value": 54.6, "unit": "mm"}
